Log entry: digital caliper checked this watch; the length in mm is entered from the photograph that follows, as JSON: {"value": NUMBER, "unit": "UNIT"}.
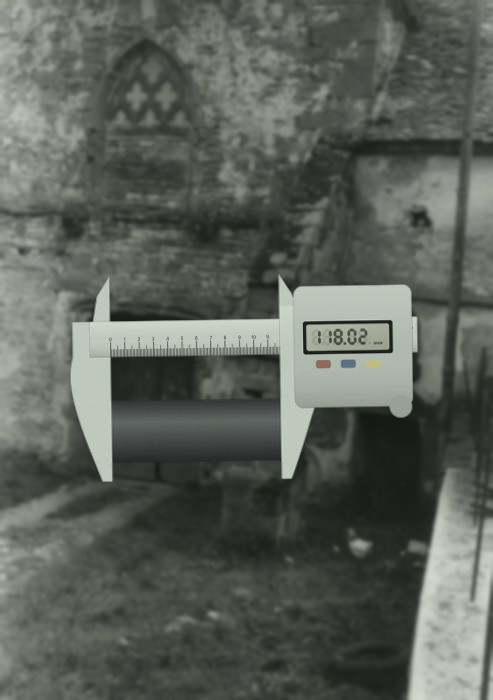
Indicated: {"value": 118.02, "unit": "mm"}
